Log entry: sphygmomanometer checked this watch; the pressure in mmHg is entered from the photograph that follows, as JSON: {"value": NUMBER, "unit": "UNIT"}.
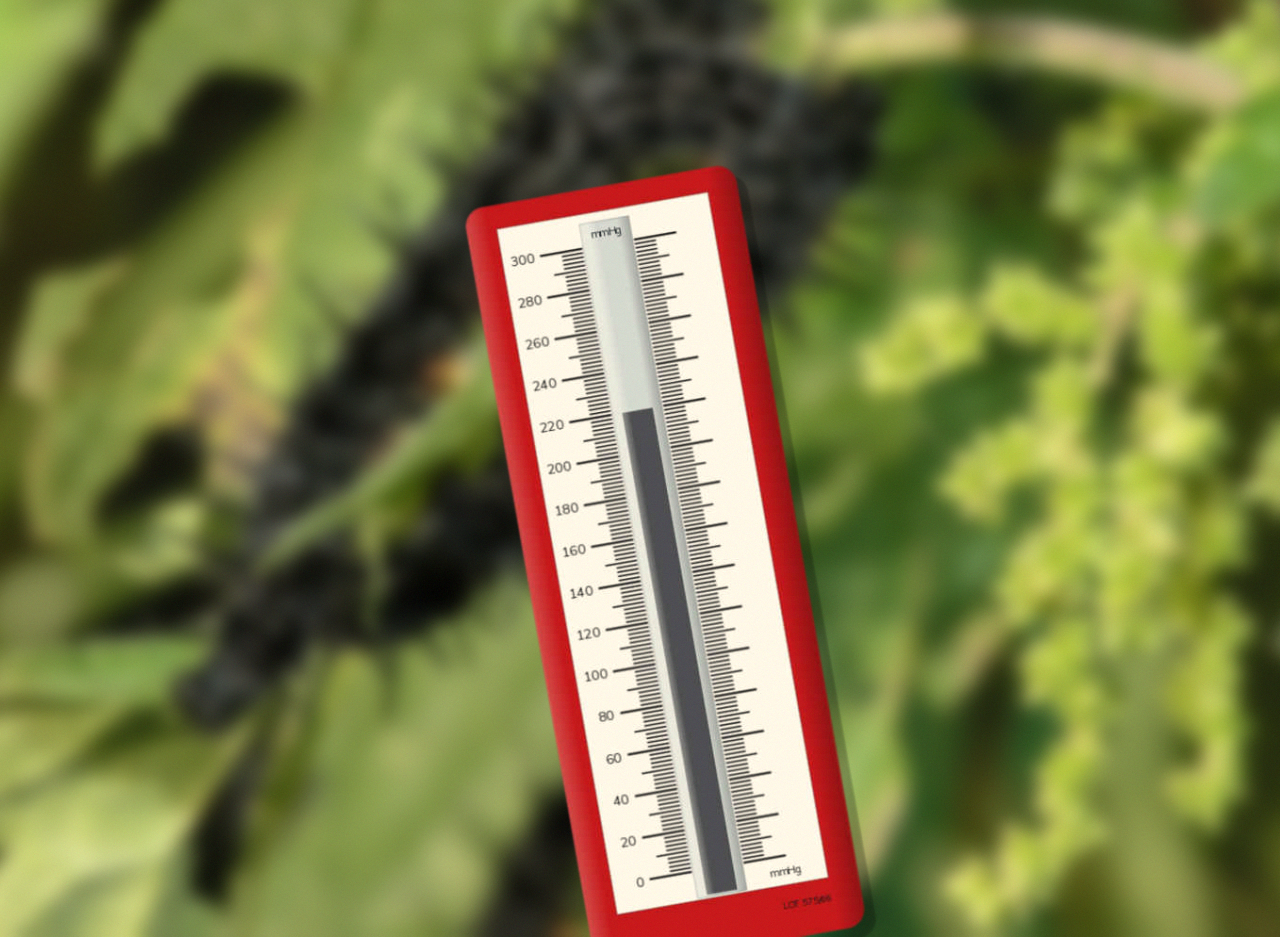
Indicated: {"value": 220, "unit": "mmHg"}
